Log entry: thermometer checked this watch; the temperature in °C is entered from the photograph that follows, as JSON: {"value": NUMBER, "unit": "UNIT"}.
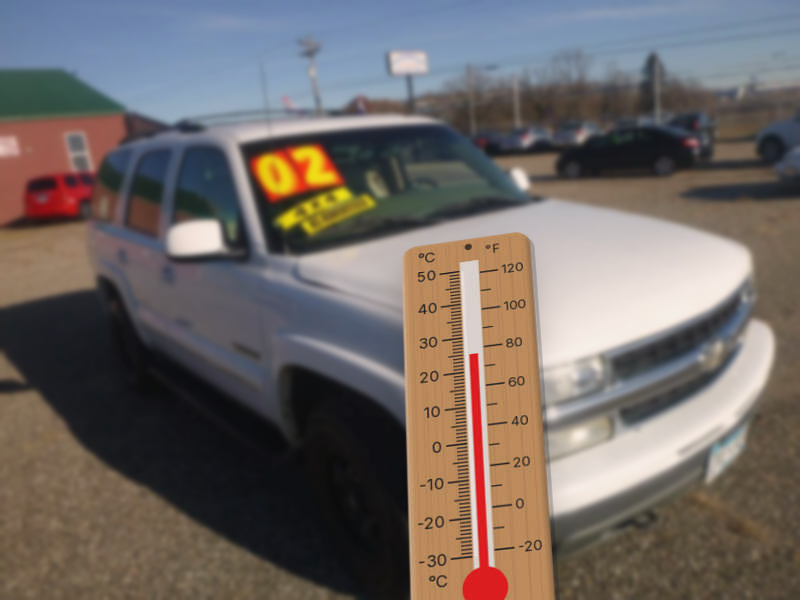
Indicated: {"value": 25, "unit": "°C"}
